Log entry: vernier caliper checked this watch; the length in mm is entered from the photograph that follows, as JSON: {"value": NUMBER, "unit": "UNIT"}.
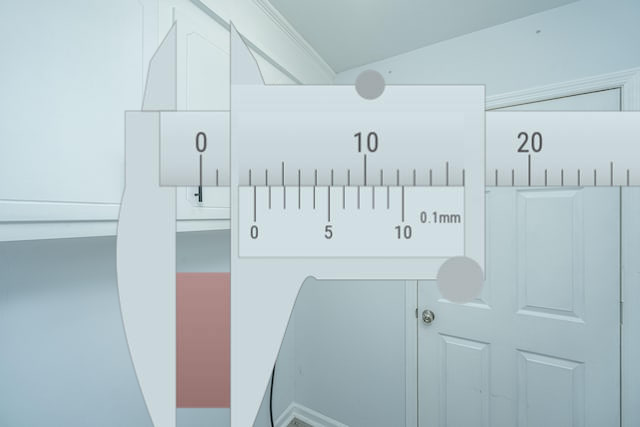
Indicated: {"value": 3.3, "unit": "mm"}
